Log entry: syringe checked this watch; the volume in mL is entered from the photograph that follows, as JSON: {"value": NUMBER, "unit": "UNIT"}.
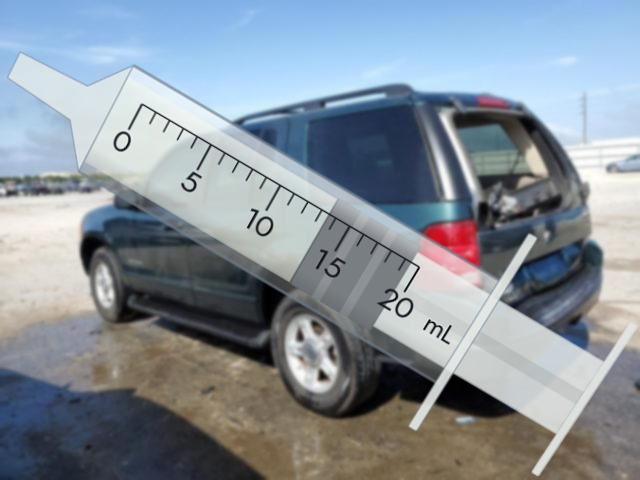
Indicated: {"value": 13.5, "unit": "mL"}
